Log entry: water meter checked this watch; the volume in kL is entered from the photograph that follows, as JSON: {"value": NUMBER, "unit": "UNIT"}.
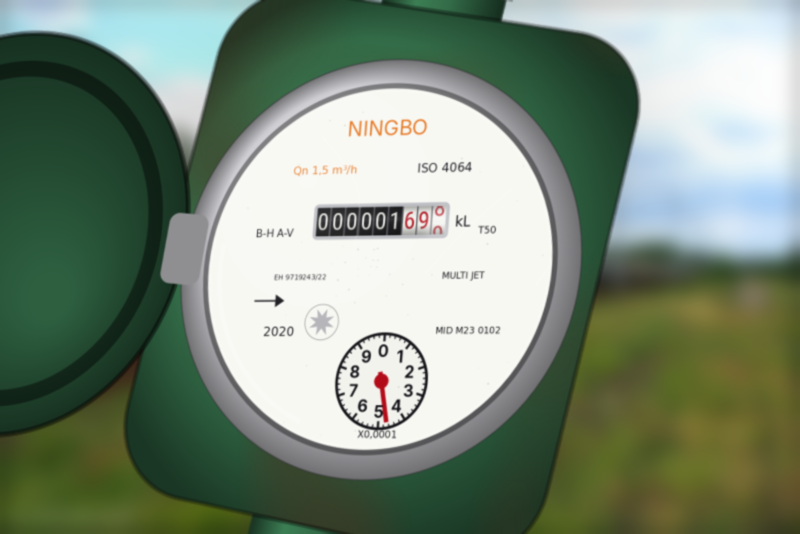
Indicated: {"value": 1.6984, "unit": "kL"}
